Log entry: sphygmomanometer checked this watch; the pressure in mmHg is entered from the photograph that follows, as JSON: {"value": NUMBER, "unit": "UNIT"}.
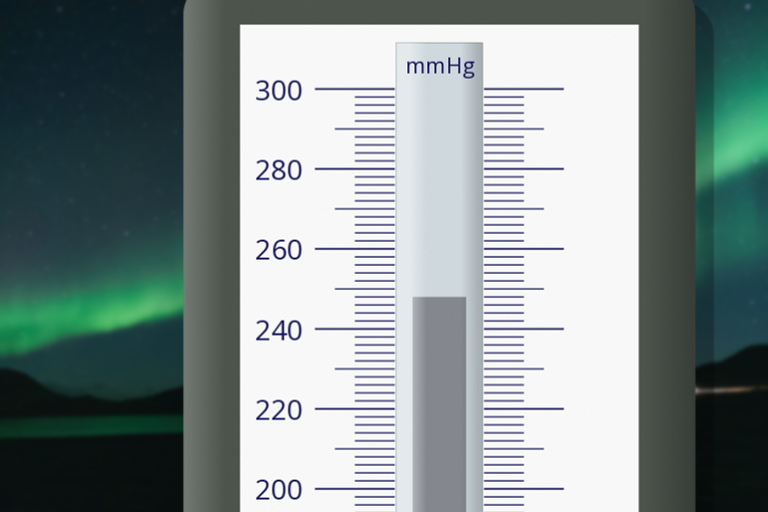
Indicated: {"value": 248, "unit": "mmHg"}
